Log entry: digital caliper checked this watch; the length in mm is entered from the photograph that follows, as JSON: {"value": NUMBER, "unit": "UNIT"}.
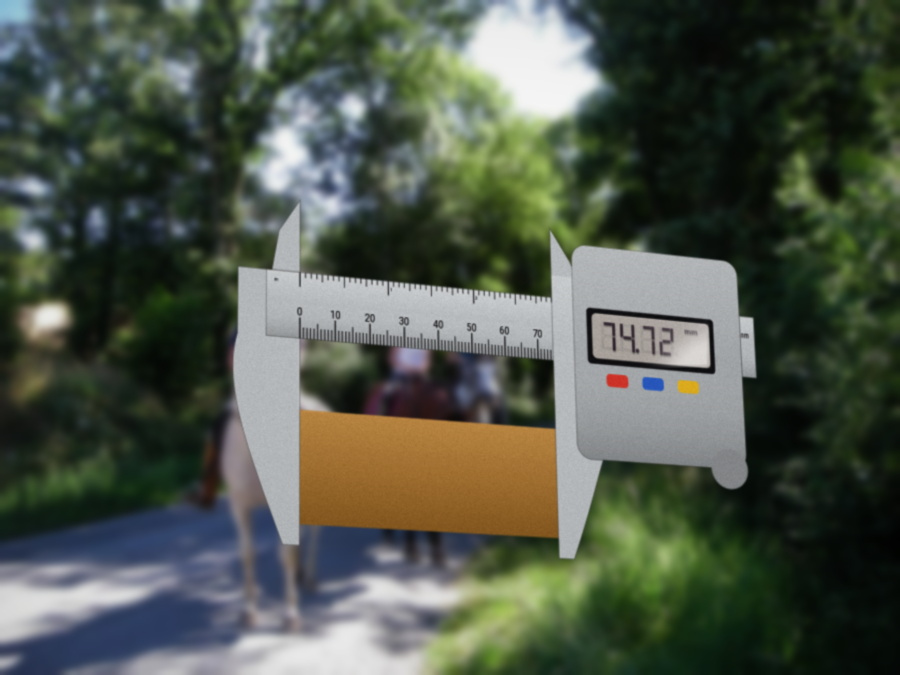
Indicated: {"value": 74.72, "unit": "mm"}
